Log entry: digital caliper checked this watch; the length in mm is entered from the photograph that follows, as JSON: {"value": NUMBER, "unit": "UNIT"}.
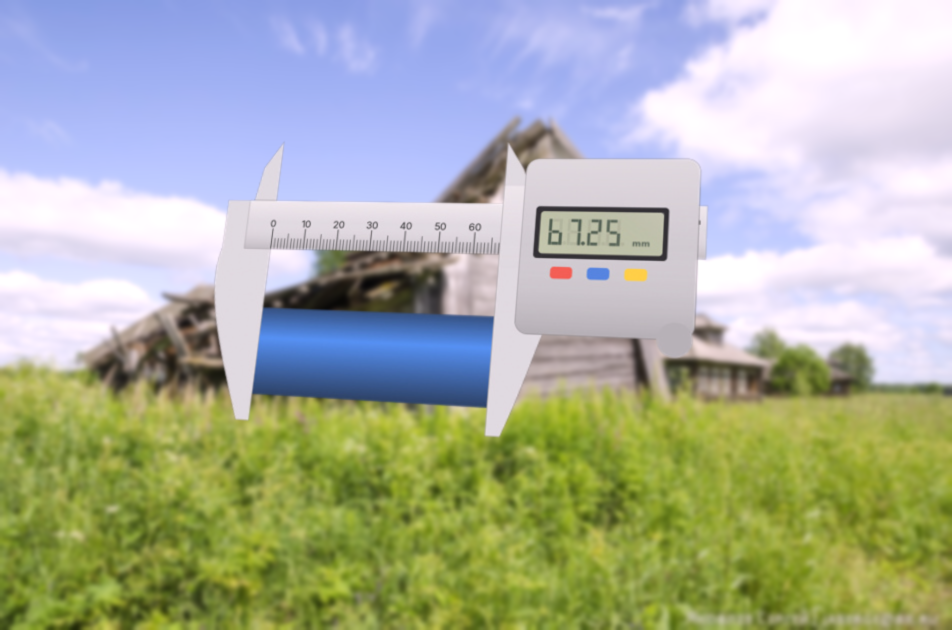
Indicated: {"value": 67.25, "unit": "mm"}
